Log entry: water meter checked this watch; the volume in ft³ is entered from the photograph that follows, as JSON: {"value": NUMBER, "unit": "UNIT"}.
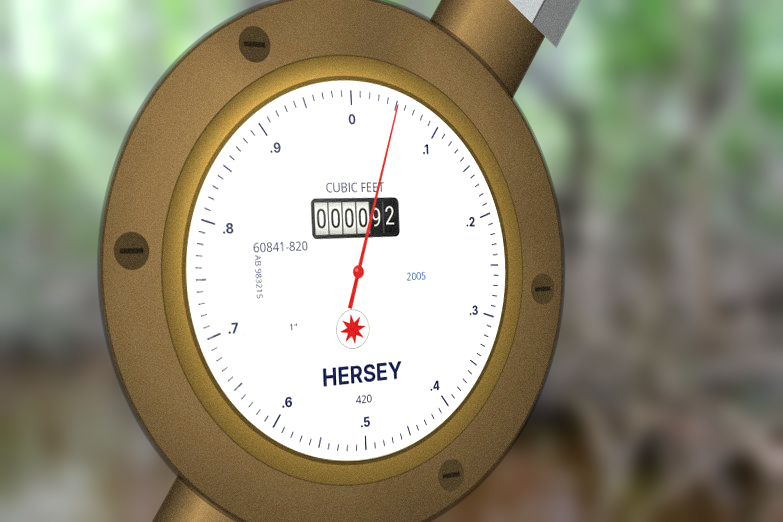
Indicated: {"value": 92.05, "unit": "ft³"}
